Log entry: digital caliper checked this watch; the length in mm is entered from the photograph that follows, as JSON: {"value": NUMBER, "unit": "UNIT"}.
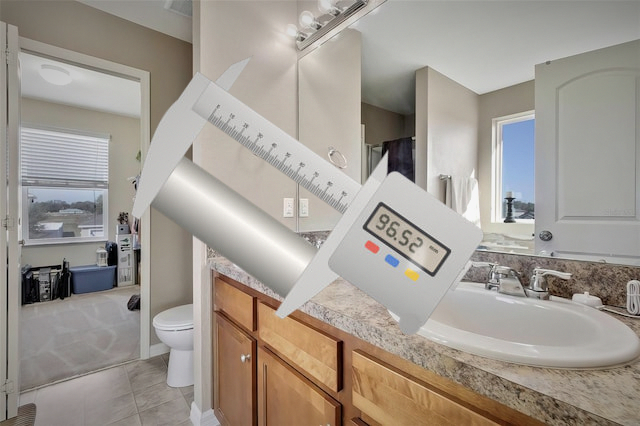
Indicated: {"value": 96.52, "unit": "mm"}
